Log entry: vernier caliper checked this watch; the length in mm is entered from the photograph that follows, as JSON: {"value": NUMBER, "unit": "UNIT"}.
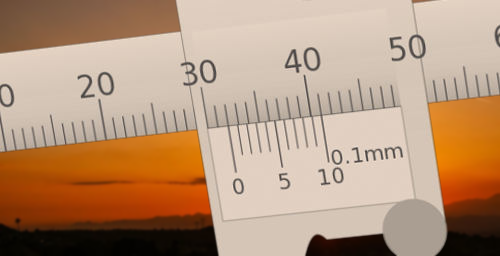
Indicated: {"value": 32.0, "unit": "mm"}
